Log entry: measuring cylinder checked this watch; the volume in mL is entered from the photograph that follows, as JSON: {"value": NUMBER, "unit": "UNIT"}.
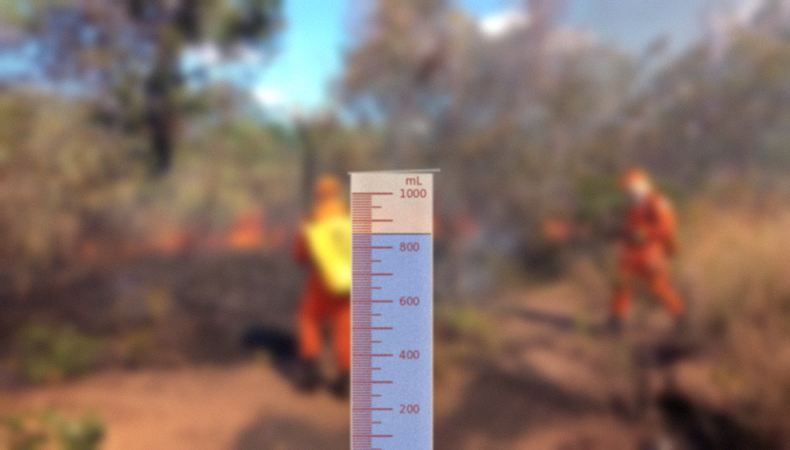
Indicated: {"value": 850, "unit": "mL"}
